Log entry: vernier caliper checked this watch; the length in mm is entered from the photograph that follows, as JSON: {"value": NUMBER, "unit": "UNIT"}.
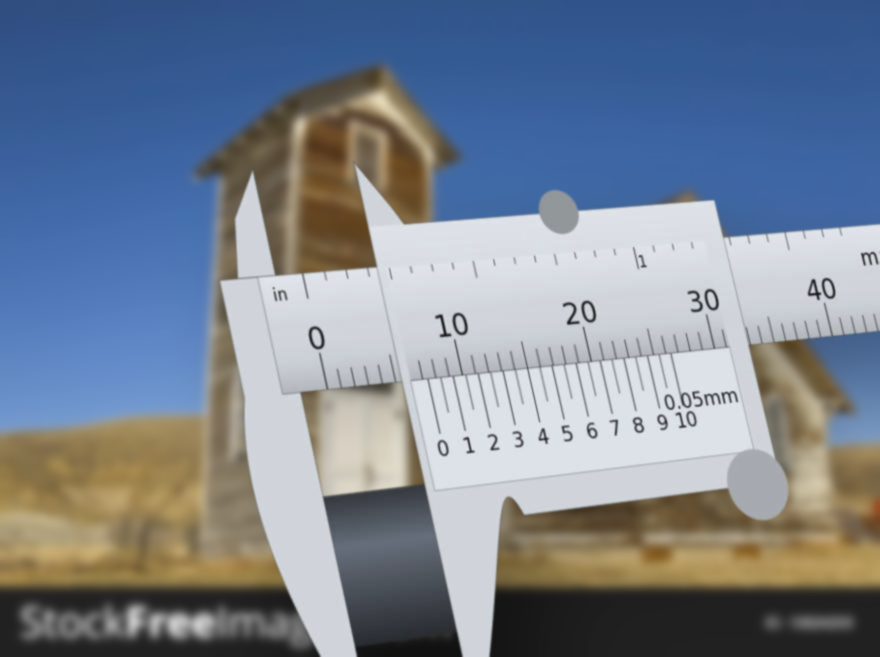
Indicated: {"value": 7.4, "unit": "mm"}
